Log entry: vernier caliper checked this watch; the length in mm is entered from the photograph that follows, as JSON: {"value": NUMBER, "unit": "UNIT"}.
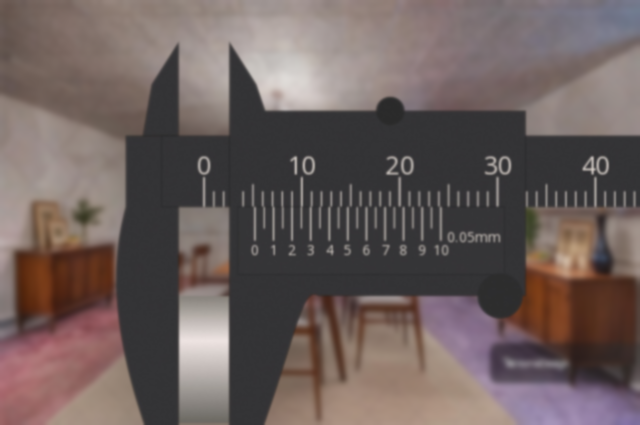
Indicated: {"value": 5.2, "unit": "mm"}
